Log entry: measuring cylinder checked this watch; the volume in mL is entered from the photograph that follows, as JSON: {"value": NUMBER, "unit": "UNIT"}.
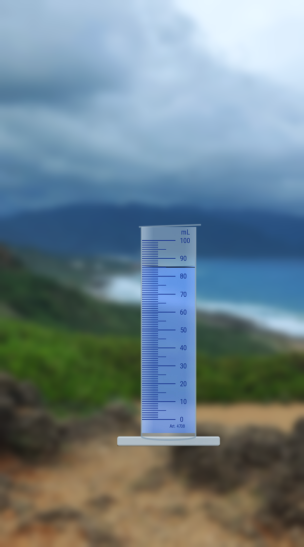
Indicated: {"value": 85, "unit": "mL"}
